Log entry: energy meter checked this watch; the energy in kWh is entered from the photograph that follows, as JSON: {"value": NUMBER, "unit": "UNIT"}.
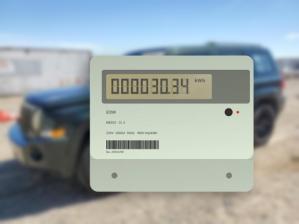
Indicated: {"value": 30.34, "unit": "kWh"}
